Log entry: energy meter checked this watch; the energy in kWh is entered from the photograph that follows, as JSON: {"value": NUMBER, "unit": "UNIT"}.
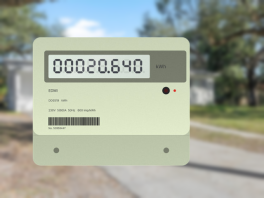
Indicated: {"value": 20.640, "unit": "kWh"}
